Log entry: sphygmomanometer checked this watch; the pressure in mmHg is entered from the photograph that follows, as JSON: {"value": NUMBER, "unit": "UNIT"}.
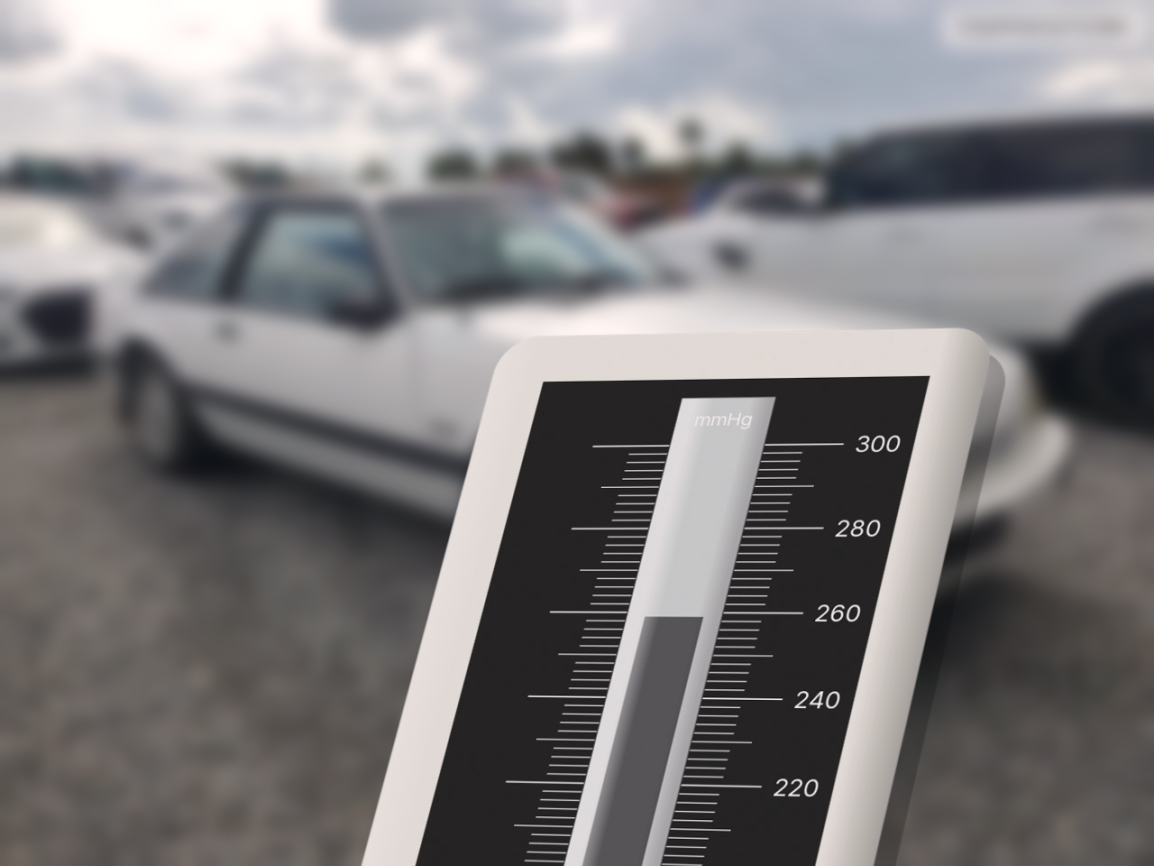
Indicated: {"value": 259, "unit": "mmHg"}
